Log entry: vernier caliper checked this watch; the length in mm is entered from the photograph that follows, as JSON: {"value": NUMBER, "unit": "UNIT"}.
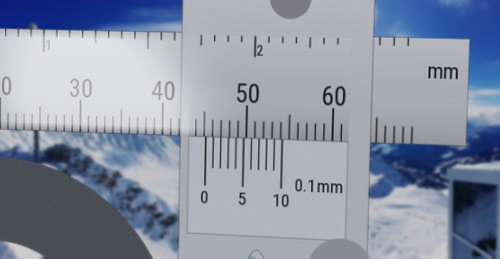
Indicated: {"value": 45.2, "unit": "mm"}
